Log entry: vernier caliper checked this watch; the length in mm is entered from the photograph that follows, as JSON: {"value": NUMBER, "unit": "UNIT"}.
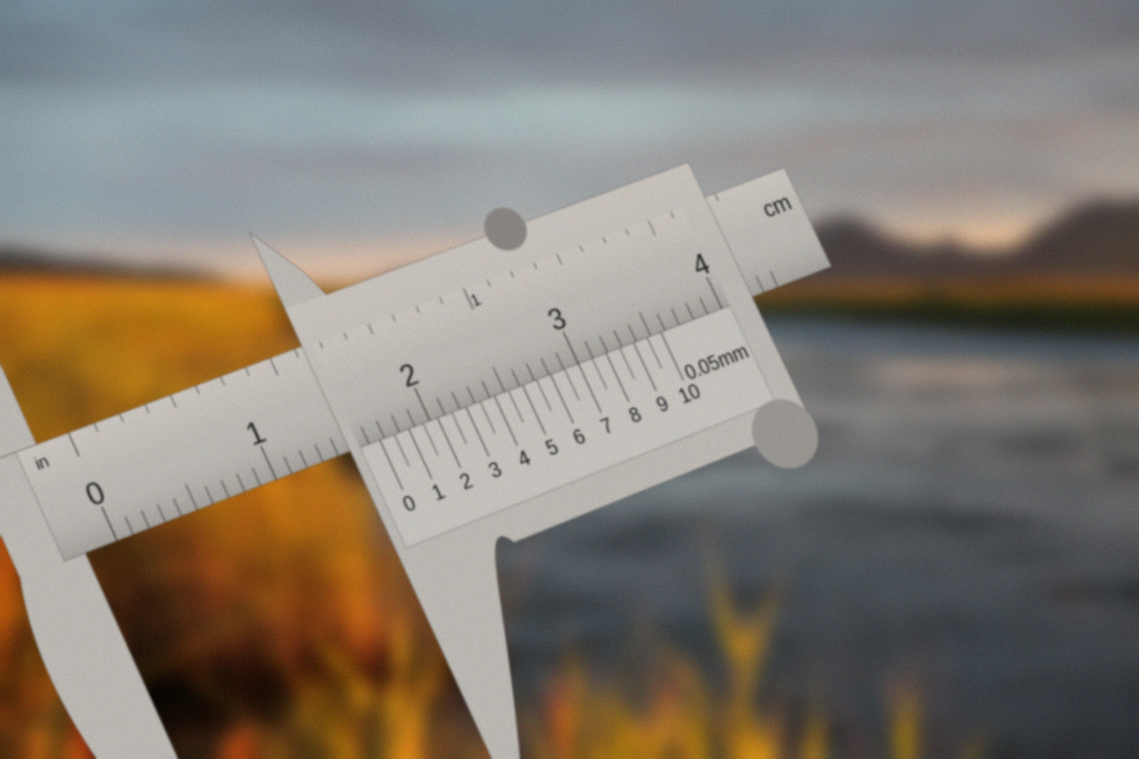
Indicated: {"value": 16.7, "unit": "mm"}
